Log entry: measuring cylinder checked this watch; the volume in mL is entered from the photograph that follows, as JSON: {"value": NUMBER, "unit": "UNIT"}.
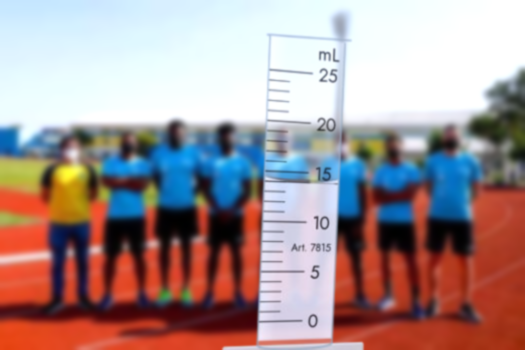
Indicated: {"value": 14, "unit": "mL"}
